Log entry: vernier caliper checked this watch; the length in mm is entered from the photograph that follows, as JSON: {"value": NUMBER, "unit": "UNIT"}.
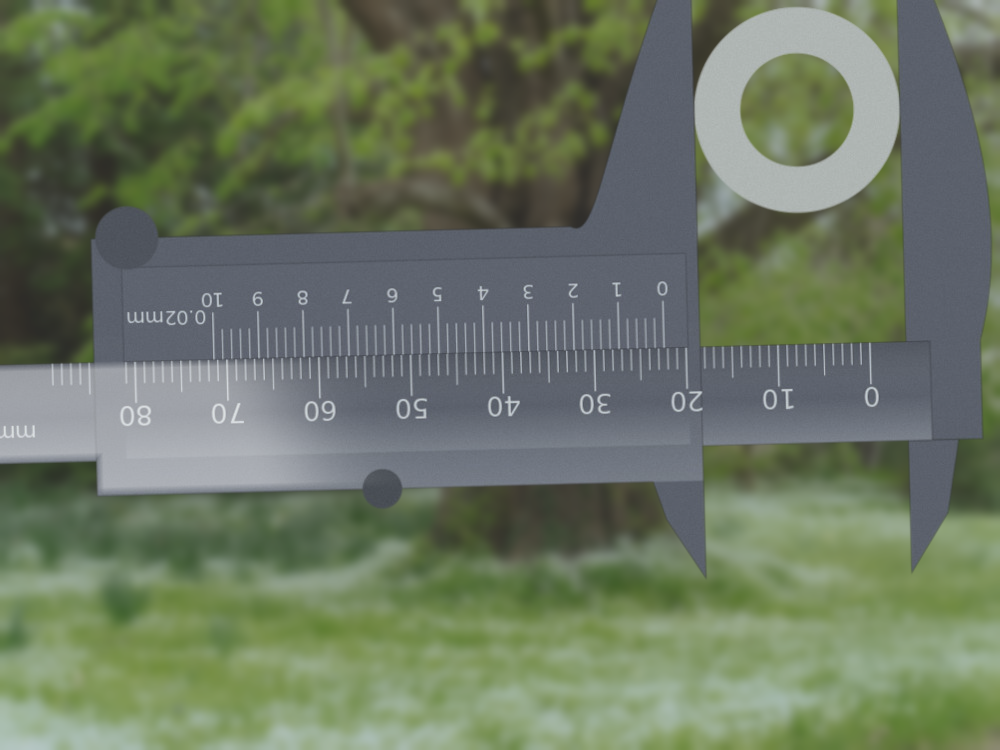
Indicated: {"value": 22.4, "unit": "mm"}
